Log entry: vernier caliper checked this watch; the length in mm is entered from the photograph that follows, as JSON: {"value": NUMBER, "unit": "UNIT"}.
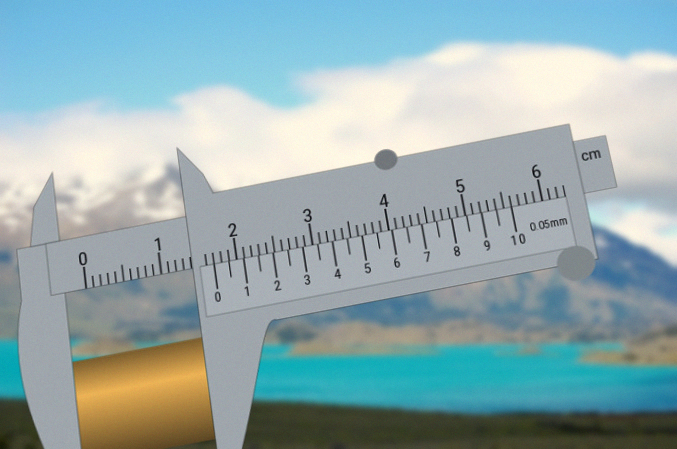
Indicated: {"value": 17.0, "unit": "mm"}
